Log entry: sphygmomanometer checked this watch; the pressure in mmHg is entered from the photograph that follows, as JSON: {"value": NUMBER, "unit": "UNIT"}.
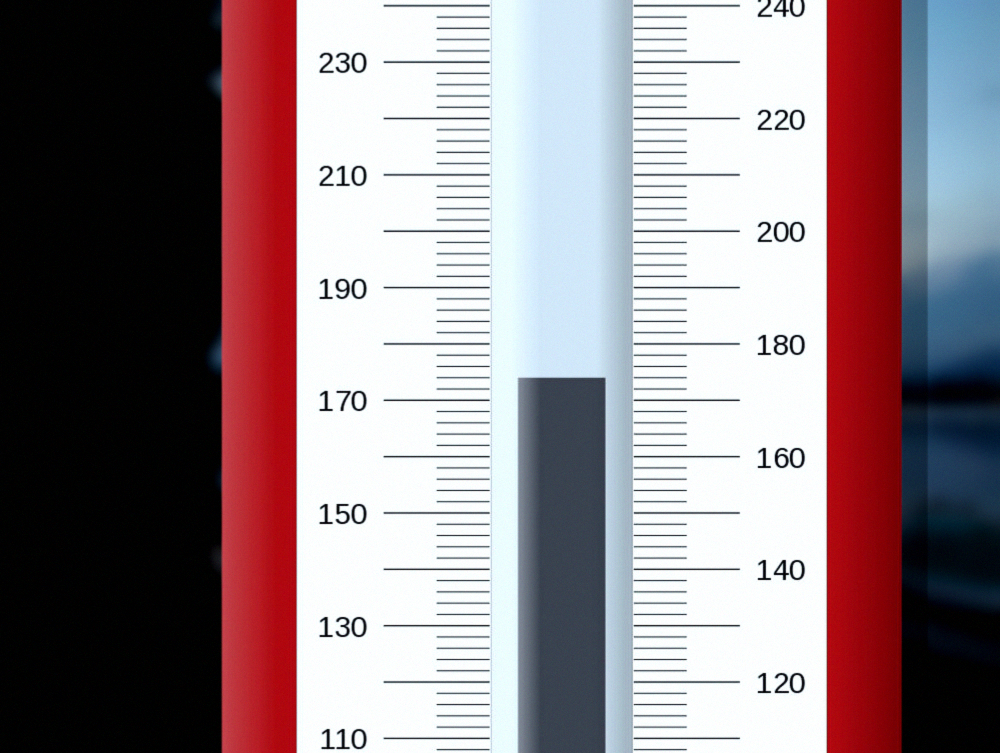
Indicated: {"value": 174, "unit": "mmHg"}
